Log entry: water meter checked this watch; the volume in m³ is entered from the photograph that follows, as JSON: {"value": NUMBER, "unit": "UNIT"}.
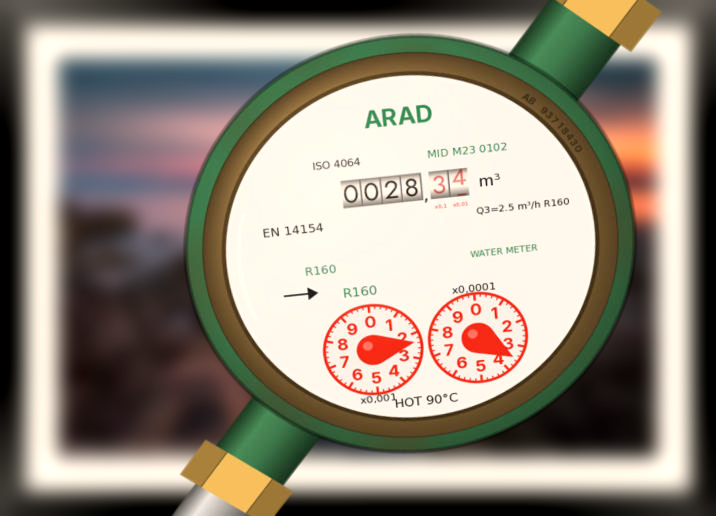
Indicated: {"value": 28.3423, "unit": "m³"}
